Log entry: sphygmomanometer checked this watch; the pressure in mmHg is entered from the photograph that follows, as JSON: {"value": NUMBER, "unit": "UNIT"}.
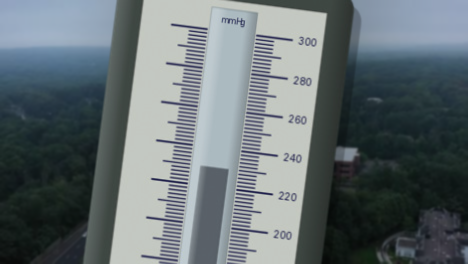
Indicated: {"value": 230, "unit": "mmHg"}
